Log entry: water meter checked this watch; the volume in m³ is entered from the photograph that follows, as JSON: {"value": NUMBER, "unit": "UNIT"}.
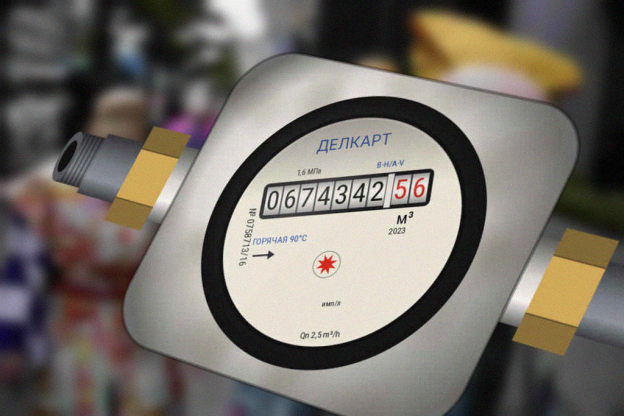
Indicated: {"value": 674342.56, "unit": "m³"}
